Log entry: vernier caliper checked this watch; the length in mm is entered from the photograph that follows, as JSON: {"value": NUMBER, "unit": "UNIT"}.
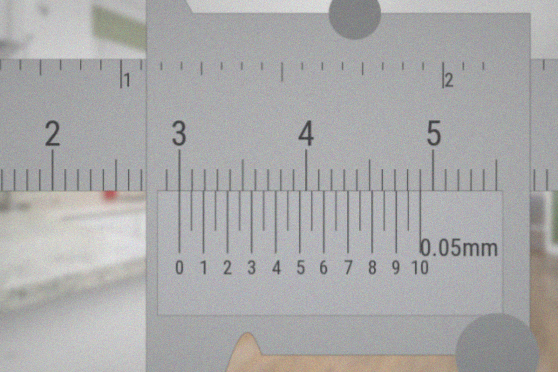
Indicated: {"value": 30.0, "unit": "mm"}
